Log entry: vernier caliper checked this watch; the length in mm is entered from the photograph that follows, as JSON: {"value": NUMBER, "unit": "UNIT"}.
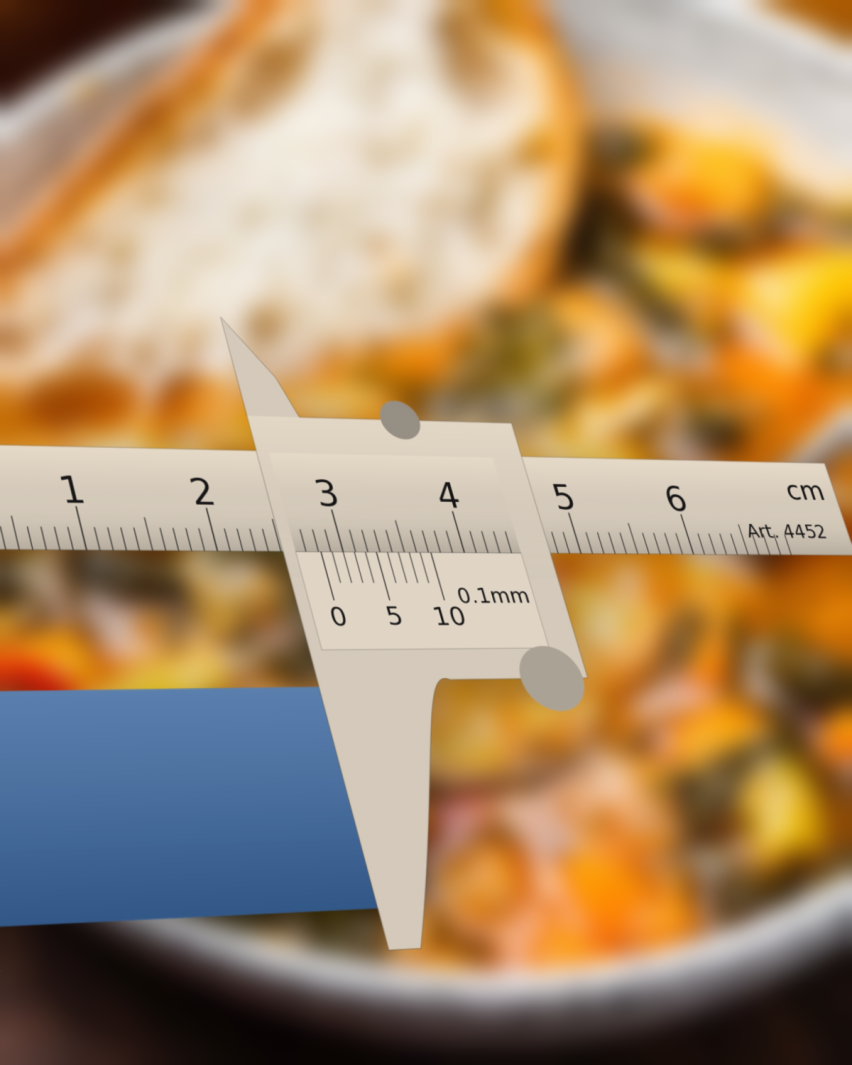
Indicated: {"value": 28.2, "unit": "mm"}
